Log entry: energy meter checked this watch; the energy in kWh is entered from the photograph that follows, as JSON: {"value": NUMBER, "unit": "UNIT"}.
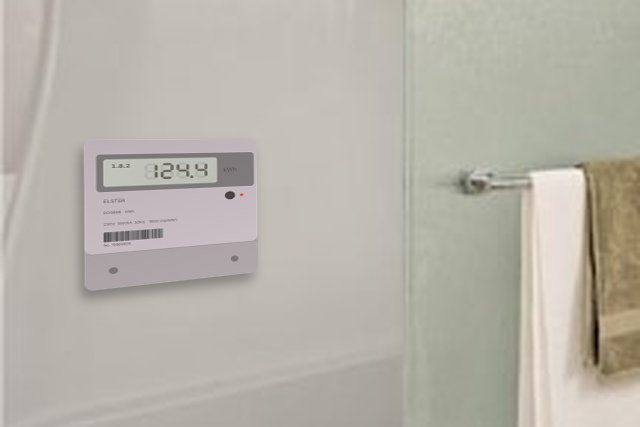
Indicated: {"value": 124.4, "unit": "kWh"}
